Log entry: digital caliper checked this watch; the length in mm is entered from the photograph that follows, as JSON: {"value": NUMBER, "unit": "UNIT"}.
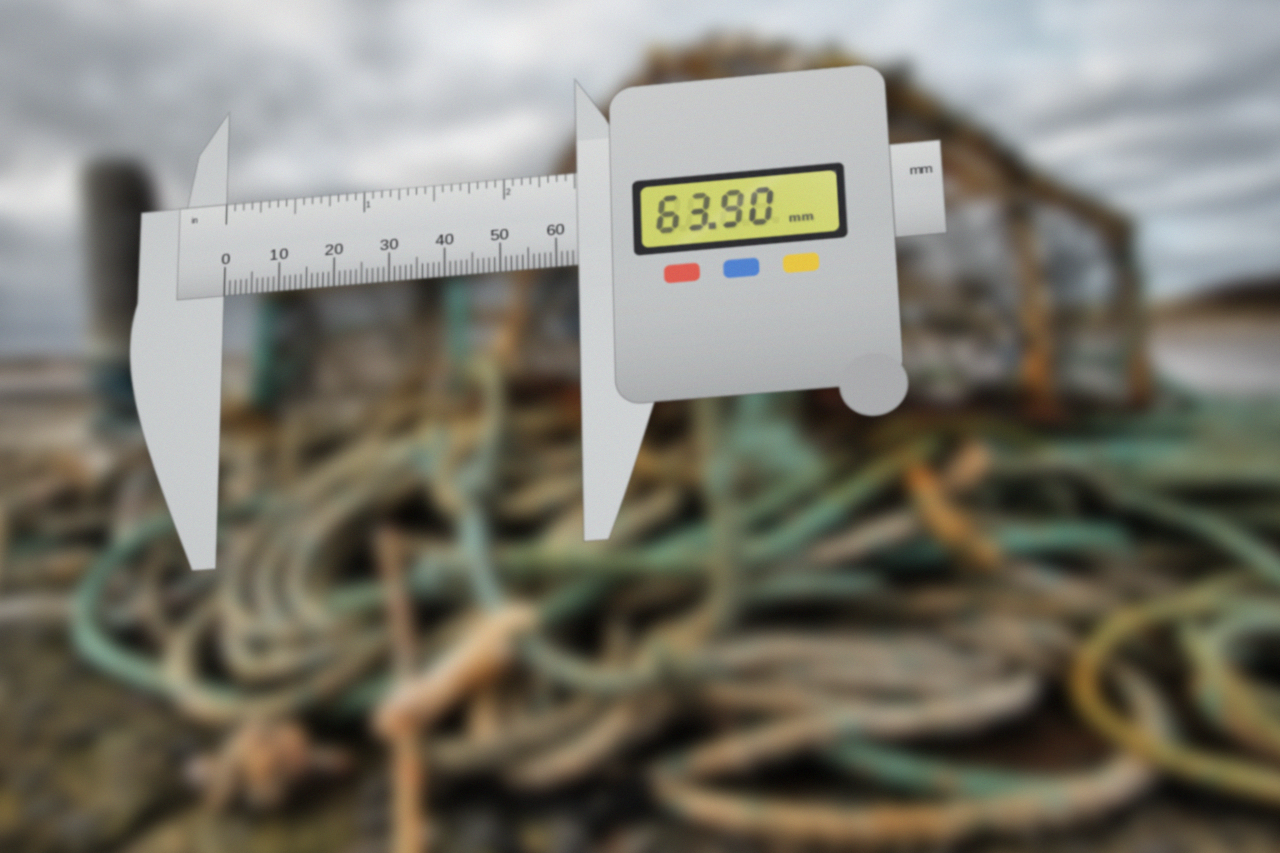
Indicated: {"value": 63.90, "unit": "mm"}
